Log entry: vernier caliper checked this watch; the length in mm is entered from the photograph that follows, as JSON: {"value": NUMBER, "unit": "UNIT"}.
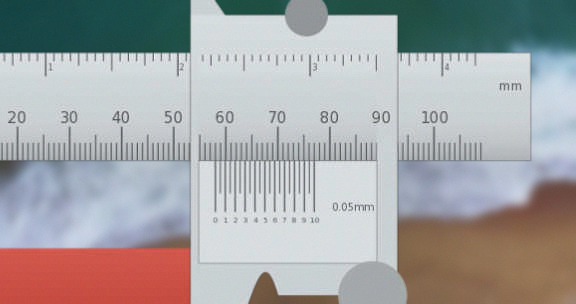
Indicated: {"value": 58.0, "unit": "mm"}
